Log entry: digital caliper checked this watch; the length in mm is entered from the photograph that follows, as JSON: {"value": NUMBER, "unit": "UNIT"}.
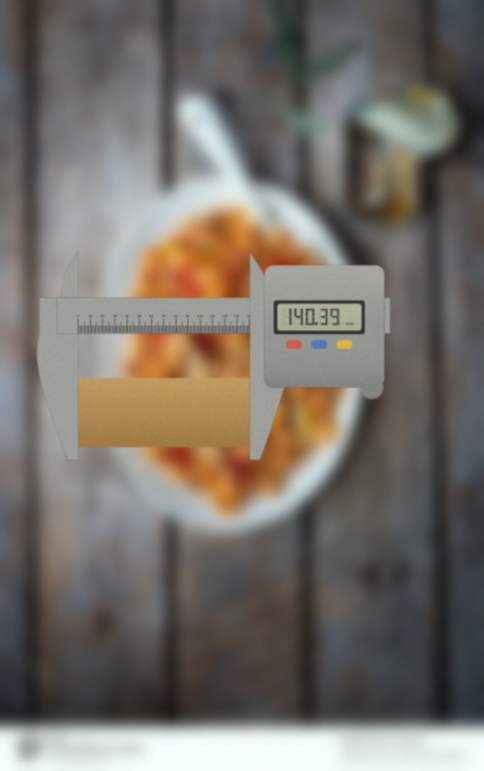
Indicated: {"value": 140.39, "unit": "mm"}
